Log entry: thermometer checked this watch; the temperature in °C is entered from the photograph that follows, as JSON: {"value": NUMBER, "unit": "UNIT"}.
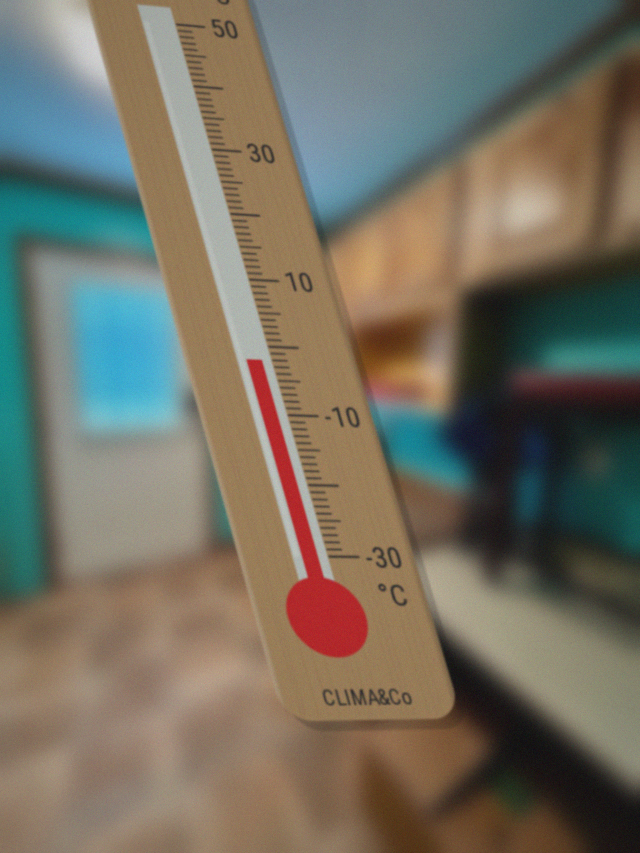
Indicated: {"value": -2, "unit": "°C"}
